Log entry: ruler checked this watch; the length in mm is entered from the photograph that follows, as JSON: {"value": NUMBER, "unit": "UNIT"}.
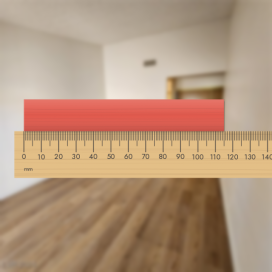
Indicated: {"value": 115, "unit": "mm"}
